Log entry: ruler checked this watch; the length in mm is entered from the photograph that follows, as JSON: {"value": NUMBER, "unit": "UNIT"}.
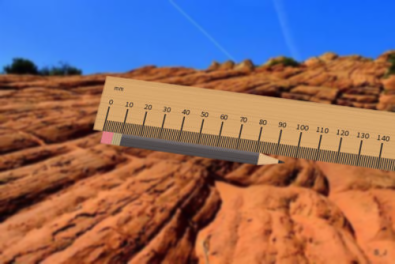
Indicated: {"value": 95, "unit": "mm"}
